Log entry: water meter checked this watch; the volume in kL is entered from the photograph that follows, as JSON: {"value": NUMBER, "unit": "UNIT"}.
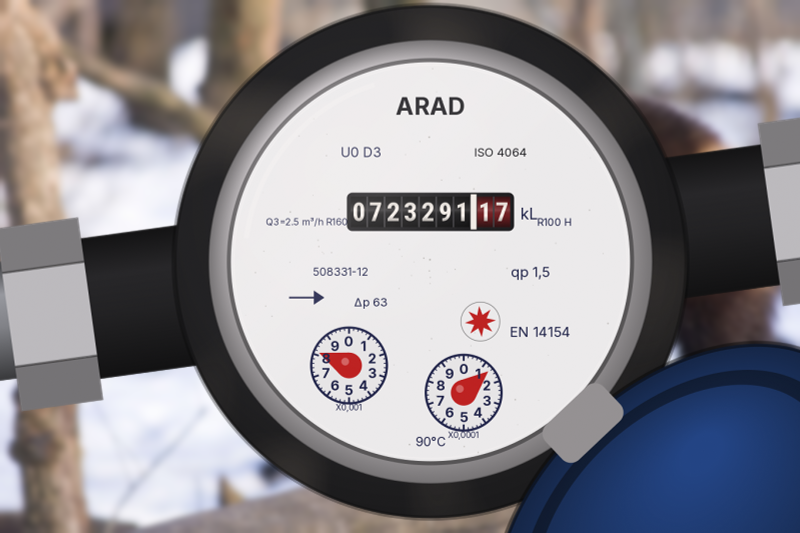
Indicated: {"value": 723291.1781, "unit": "kL"}
